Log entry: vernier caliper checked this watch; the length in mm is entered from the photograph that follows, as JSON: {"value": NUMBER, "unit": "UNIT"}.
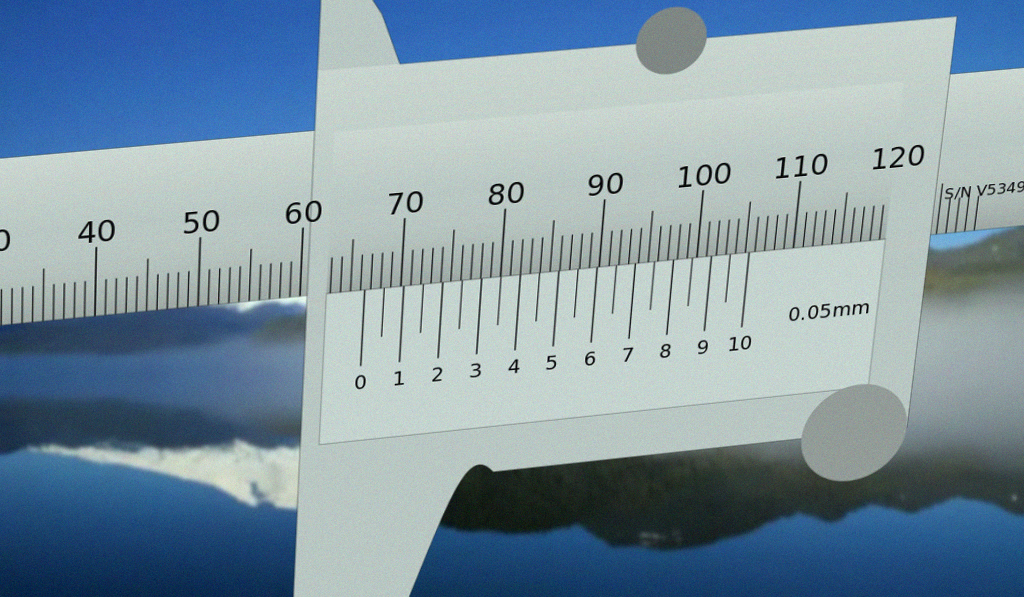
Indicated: {"value": 66.4, "unit": "mm"}
